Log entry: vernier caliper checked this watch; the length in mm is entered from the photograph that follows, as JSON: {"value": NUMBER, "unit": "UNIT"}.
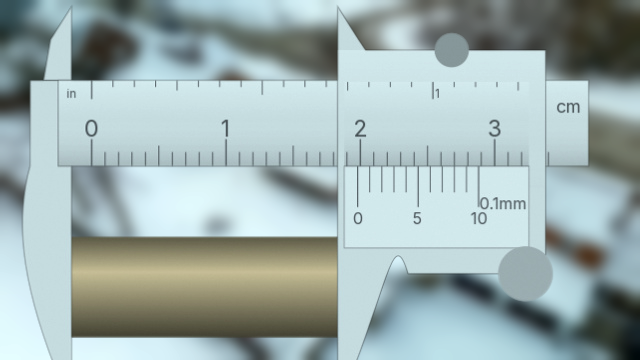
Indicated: {"value": 19.8, "unit": "mm"}
